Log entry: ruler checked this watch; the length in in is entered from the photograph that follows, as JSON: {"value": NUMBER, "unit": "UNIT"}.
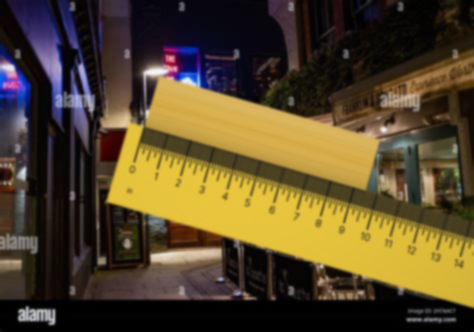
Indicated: {"value": 9.5, "unit": "in"}
